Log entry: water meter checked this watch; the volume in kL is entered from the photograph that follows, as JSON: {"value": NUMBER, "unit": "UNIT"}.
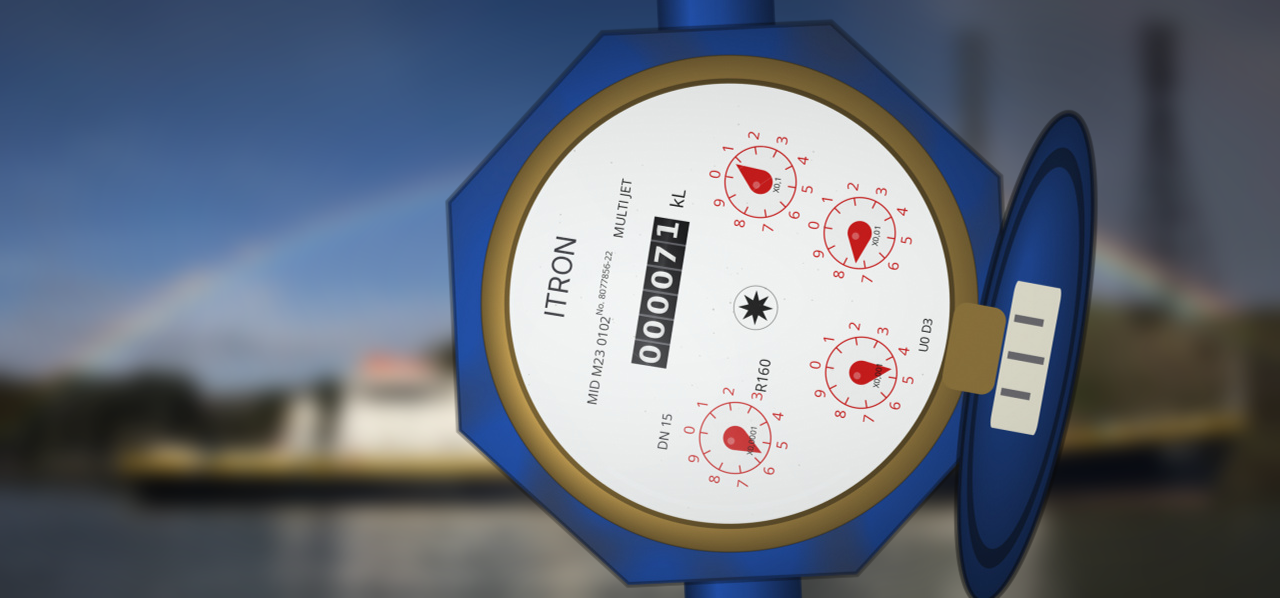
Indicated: {"value": 71.0745, "unit": "kL"}
